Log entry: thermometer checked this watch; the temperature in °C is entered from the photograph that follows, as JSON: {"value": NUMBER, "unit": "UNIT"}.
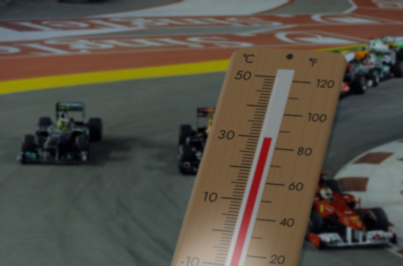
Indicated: {"value": 30, "unit": "°C"}
